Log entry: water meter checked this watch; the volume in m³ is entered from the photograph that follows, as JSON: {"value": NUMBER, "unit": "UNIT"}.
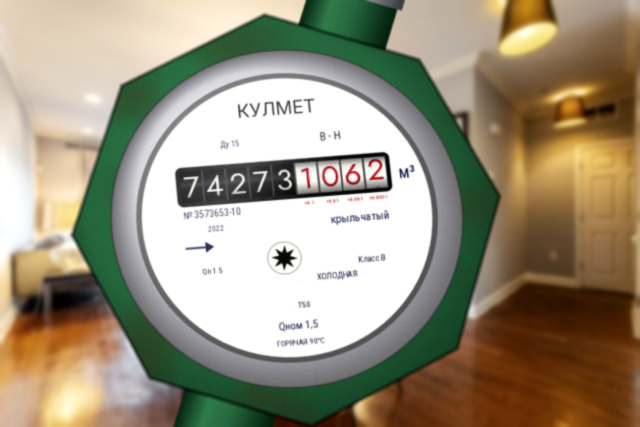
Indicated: {"value": 74273.1062, "unit": "m³"}
